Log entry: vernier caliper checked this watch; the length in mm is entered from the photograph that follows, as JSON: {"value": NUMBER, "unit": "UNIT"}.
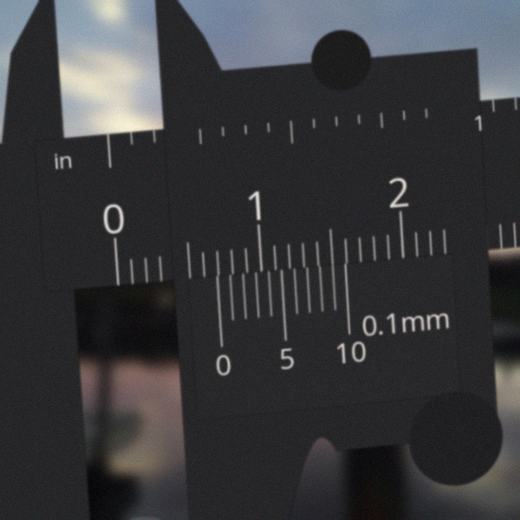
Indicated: {"value": 6.9, "unit": "mm"}
